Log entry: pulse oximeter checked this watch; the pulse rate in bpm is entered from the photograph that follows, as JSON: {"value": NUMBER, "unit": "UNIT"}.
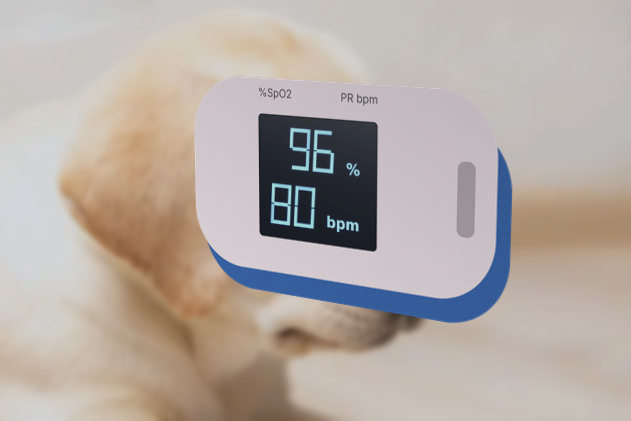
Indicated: {"value": 80, "unit": "bpm"}
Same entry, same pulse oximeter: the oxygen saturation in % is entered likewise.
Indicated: {"value": 96, "unit": "%"}
